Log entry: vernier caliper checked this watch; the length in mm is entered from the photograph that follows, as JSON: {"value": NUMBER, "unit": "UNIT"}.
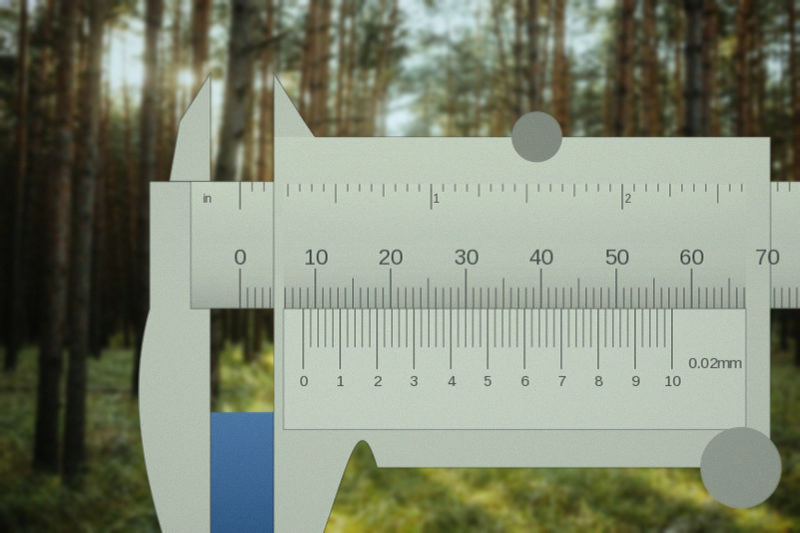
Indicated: {"value": 8.4, "unit": "mm"}
